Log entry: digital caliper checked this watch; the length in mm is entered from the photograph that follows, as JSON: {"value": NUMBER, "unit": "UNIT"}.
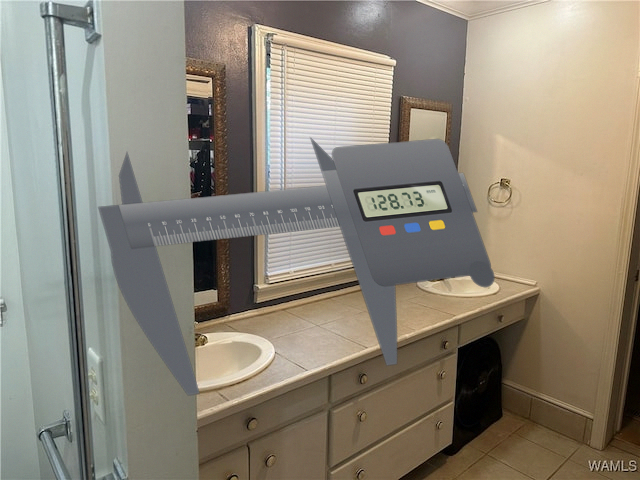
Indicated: {"value": 128.73, "unit": "mm"}
